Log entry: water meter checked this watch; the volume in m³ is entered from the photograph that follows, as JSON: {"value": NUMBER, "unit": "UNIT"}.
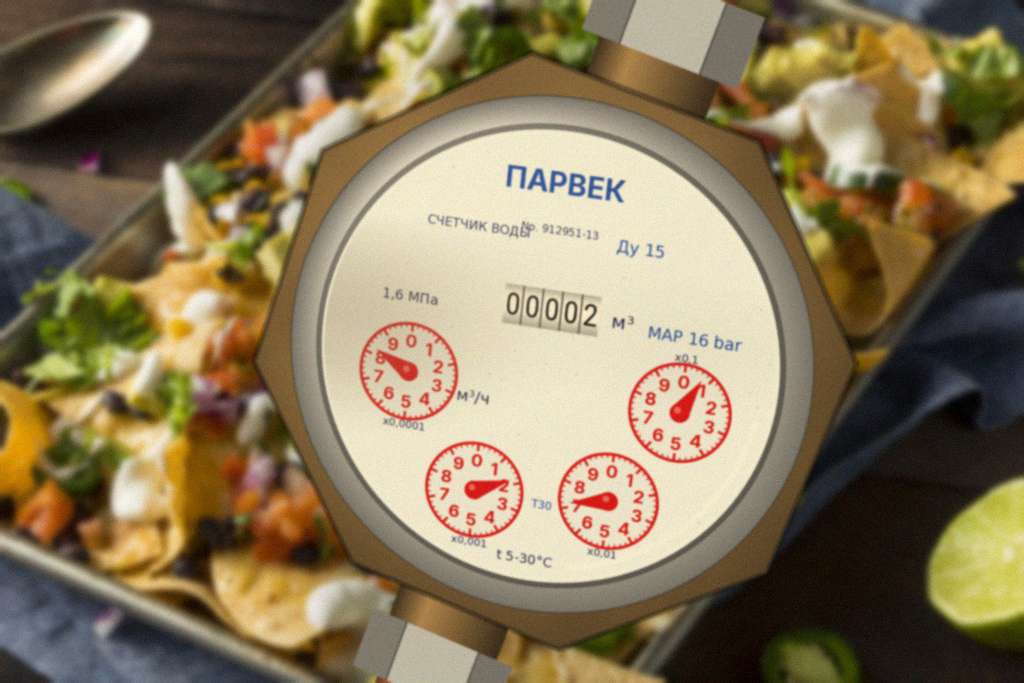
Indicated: {"value": 2.0718, "unit": "m³"}
